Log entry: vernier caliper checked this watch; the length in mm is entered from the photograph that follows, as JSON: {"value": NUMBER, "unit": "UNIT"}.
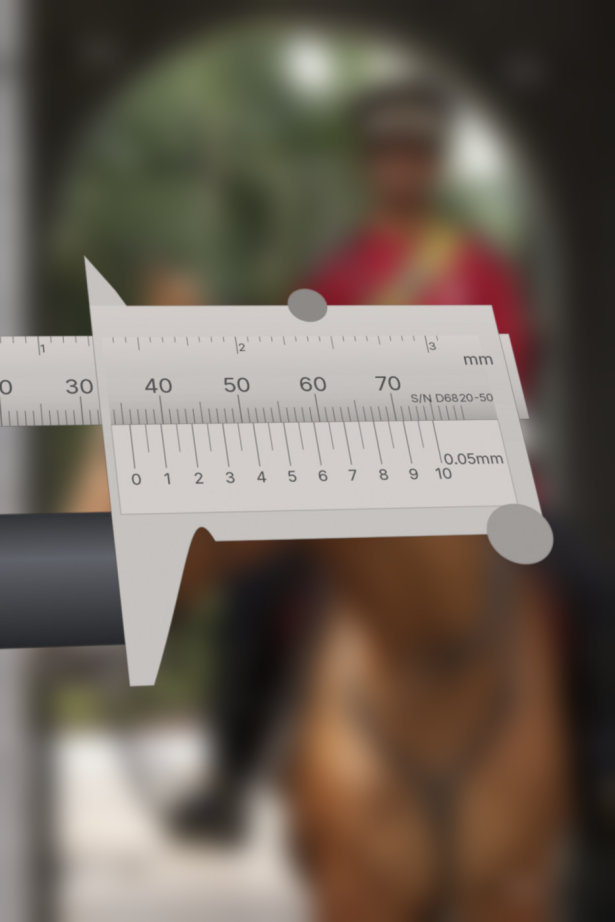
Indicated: {"value": 35.8, "unit": "mm"}
